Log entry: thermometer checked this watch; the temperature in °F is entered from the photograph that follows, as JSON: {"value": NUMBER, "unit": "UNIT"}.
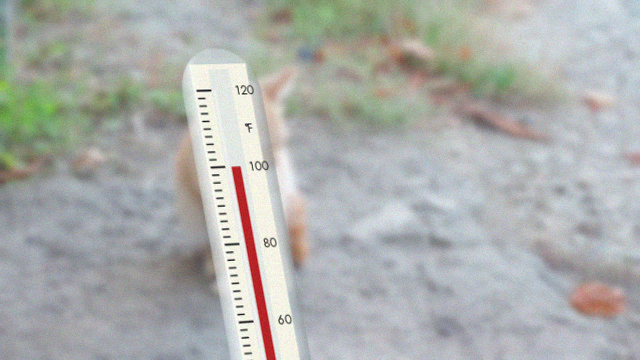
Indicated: {"value": 100, "unit": "°F"}
